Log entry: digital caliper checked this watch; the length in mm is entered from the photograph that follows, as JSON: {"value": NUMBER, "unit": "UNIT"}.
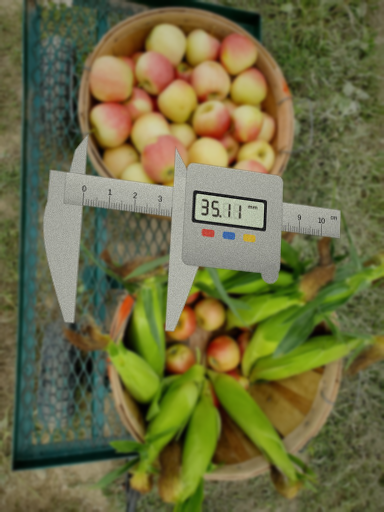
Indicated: {"value": 35.11, "unit": "mm"}
